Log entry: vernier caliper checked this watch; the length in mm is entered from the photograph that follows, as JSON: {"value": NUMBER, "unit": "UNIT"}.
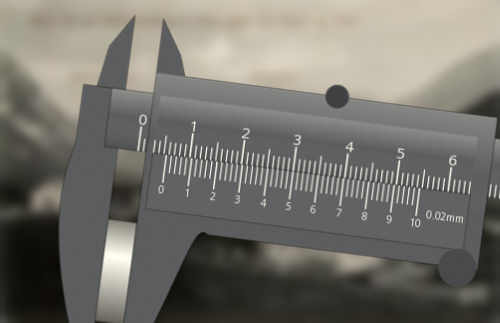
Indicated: {"value": 5.5, "unit": "mm"}
